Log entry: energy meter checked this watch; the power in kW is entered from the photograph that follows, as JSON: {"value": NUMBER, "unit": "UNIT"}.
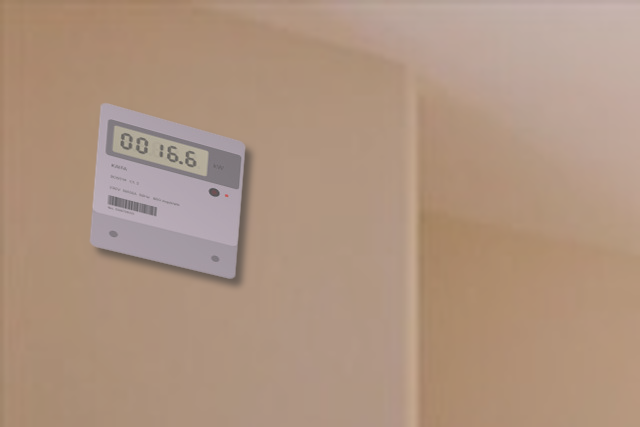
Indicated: {"value": 16.6, "unit": "kW"}
